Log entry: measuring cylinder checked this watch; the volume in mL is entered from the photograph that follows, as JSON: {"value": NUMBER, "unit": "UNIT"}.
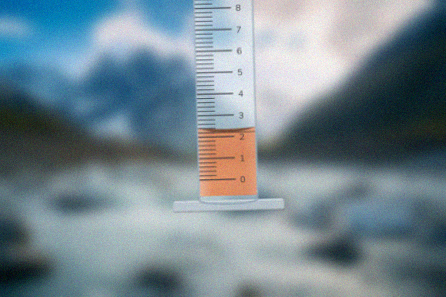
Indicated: {"value": 2.2, "unit": "mL"}
